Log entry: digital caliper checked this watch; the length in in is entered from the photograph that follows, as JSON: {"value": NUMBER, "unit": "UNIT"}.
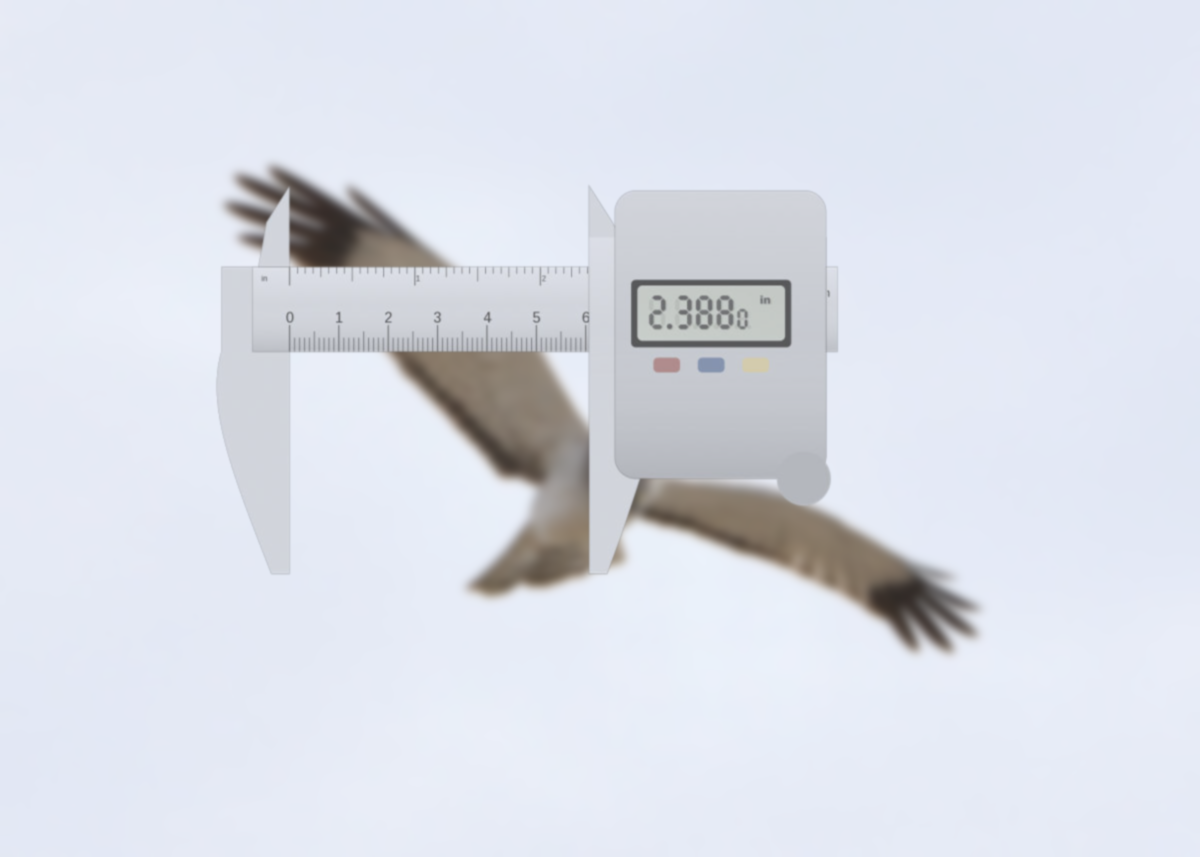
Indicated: {"value": 2.3880, "unit": "in"}
